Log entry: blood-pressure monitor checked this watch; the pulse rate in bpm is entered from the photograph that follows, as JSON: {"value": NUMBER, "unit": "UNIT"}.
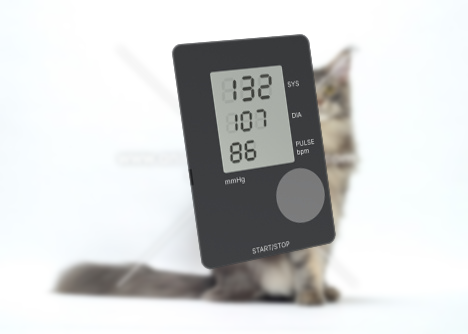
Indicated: {"value": 86, "unit": "bpm"}
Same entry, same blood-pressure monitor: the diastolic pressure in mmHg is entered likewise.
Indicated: {"value": 107, "unit": "mmHg"}
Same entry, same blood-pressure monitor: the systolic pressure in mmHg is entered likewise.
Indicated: {"value": 132, "unit": "mmHg"}
